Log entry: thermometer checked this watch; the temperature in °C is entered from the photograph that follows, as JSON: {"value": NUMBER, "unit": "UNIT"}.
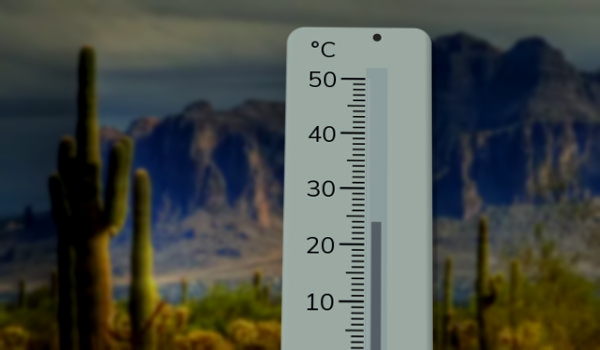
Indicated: {"value": 24, "unit": "°C"}
